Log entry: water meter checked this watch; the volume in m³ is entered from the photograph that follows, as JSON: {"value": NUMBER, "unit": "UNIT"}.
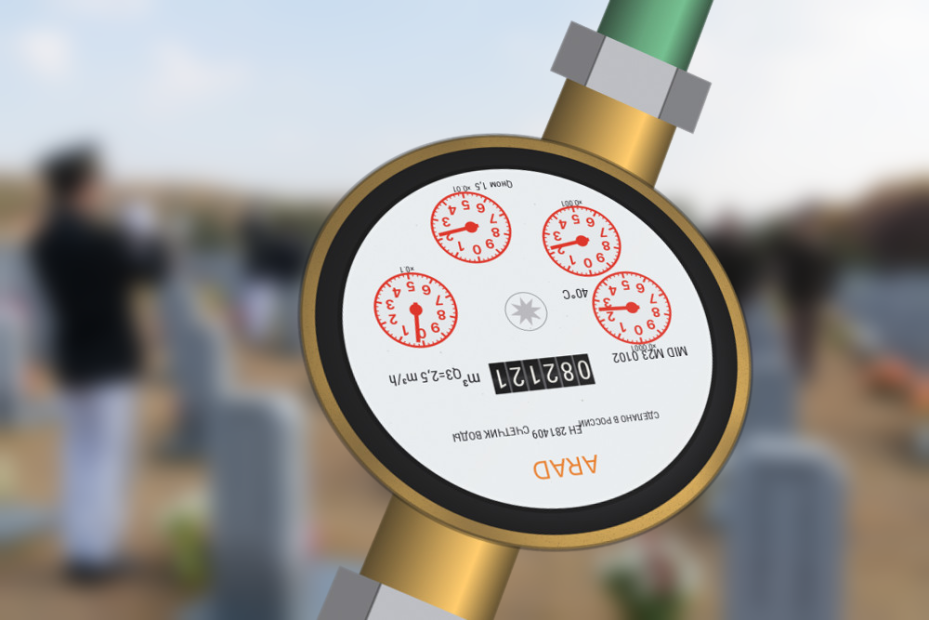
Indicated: {"value": 82121.0222, "unit": "m³"}
